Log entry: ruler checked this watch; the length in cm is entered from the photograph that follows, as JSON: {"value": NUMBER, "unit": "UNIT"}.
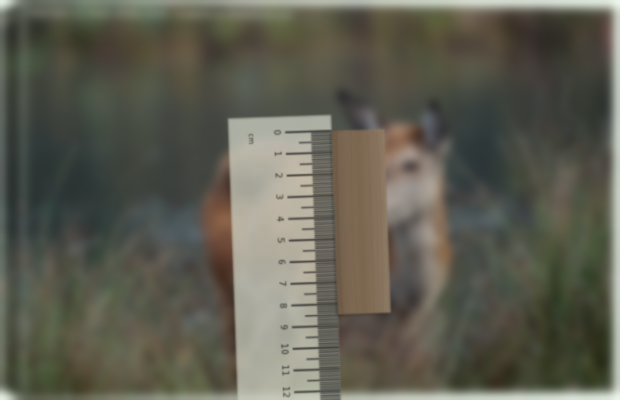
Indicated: {"value": 8.5, "unit": "cm"}
